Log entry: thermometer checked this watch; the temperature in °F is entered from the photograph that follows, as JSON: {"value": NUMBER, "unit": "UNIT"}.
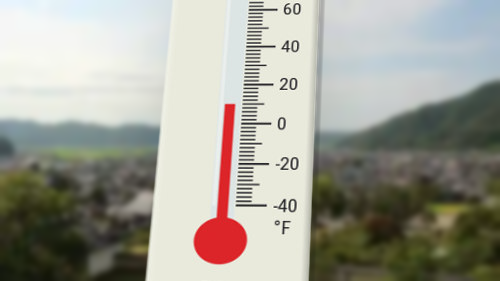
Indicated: {"value": 10, "unit": "°F"}
